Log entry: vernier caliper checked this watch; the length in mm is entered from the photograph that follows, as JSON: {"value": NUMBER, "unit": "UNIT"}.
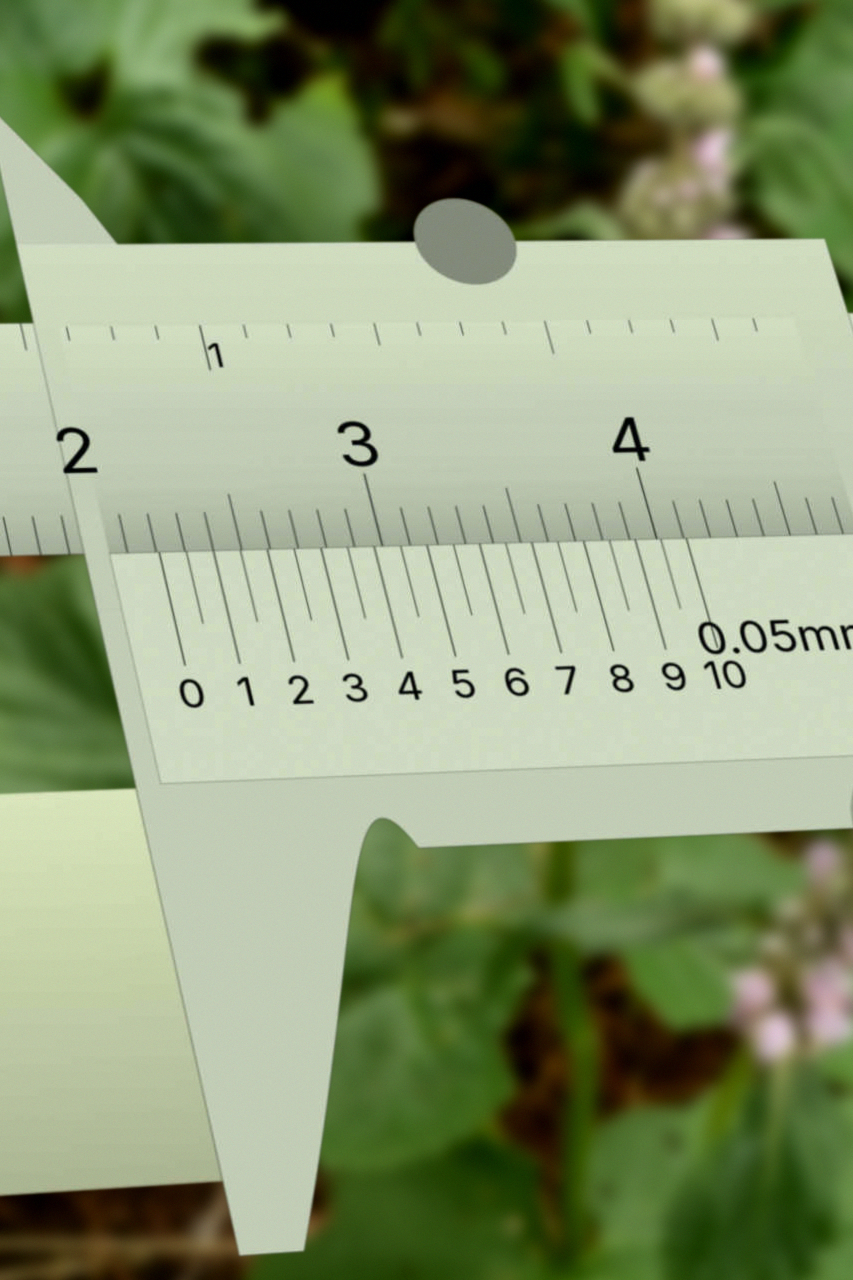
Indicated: {"value": 22.1, "unit": "mm"}
